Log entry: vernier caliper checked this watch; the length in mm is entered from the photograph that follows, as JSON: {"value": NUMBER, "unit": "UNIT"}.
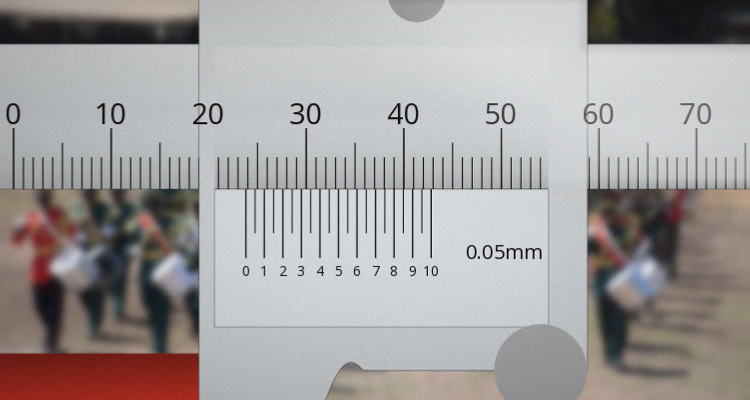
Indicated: {"value": 23.8, "unit": "mm"}
